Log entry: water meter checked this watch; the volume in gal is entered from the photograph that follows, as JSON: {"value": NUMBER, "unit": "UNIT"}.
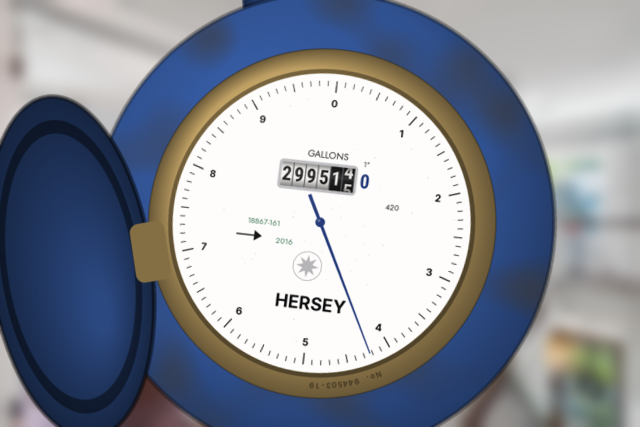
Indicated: {"value": 2995144.2, "unit": "gal"}
